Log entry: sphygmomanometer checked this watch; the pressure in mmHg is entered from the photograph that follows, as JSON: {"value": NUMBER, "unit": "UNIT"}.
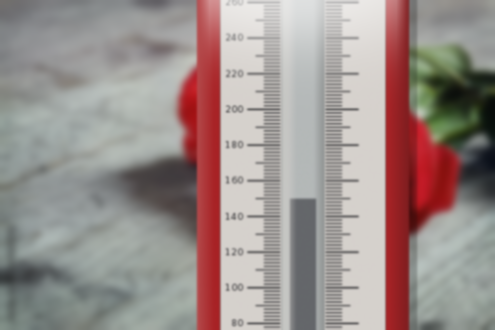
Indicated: {"value": 150, "unit": "mmHg"}
